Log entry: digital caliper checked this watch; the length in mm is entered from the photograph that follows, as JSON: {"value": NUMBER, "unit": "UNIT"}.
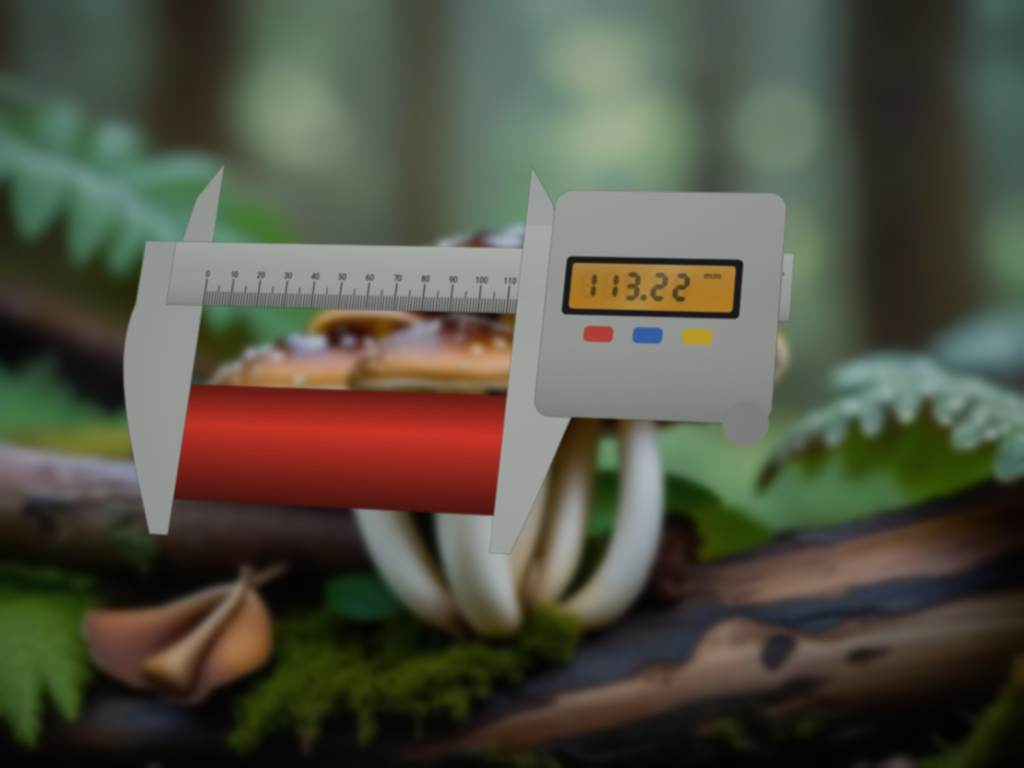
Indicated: {"value": 113.22, "unit": "mm"}
